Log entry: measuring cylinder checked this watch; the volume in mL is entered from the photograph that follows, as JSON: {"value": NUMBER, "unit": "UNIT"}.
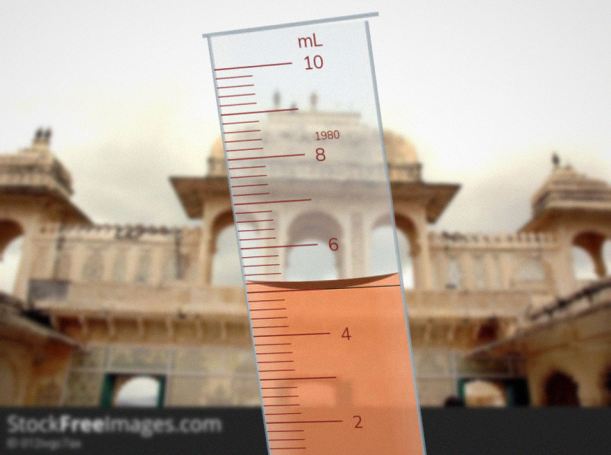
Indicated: {"value": 5, "unit": "mL"}
